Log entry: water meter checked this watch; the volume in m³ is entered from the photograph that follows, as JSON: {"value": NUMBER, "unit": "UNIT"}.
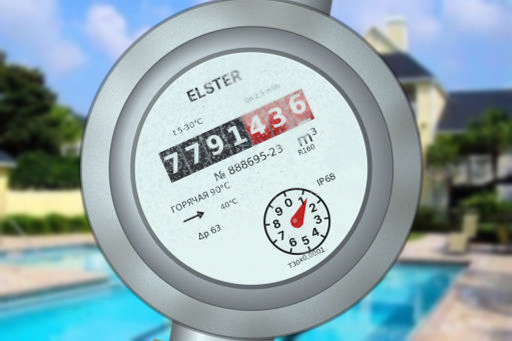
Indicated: {"value": 7791.4361, "unit": "m³"}
